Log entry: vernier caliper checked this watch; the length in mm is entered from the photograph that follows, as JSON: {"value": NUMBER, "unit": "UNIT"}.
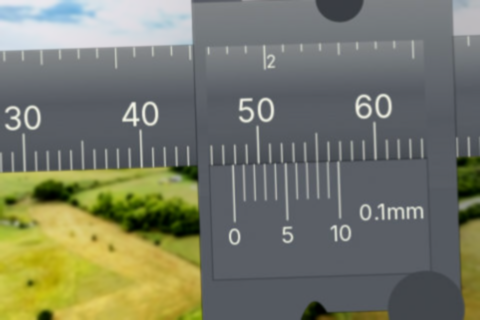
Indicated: {"value": 47.8, "unit": "mm"}
